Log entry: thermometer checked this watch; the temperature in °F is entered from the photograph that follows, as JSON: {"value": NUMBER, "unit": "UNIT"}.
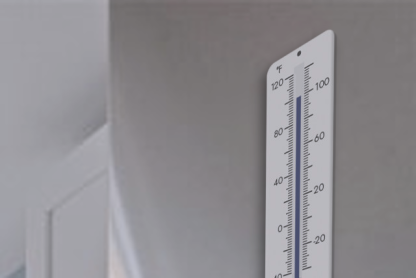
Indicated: {"value": 100, "unit": "°F"}
